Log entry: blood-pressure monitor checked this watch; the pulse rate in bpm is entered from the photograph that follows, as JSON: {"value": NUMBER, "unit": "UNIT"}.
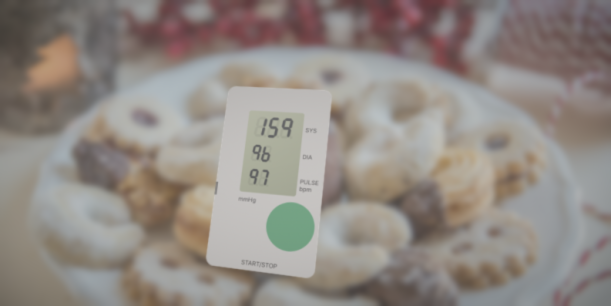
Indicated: {"value": 97, "unit": "bpm"}
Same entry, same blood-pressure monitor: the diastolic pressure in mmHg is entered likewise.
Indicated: {"value": 96, "unit": "mmHg"}
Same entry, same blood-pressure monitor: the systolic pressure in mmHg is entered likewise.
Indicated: {"value": 159, "unit": "mmHg"}
